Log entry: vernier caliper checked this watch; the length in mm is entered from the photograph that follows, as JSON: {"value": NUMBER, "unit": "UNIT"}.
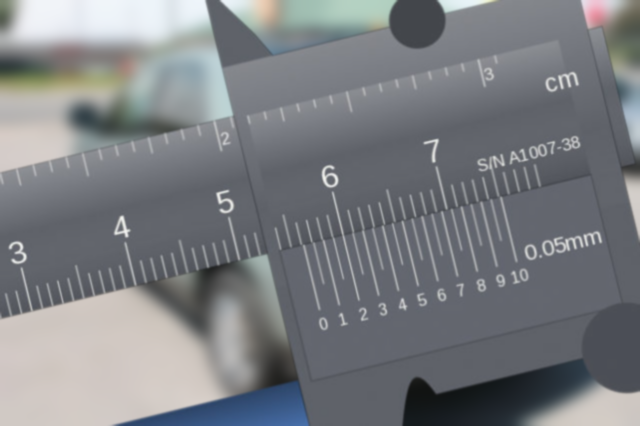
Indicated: {"value": 56.2, "unit": "mm"}
